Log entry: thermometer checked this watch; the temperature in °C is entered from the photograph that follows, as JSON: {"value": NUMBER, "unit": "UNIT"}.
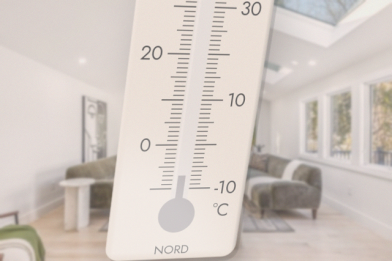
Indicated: {"value": -7, "unit": "°C"}
